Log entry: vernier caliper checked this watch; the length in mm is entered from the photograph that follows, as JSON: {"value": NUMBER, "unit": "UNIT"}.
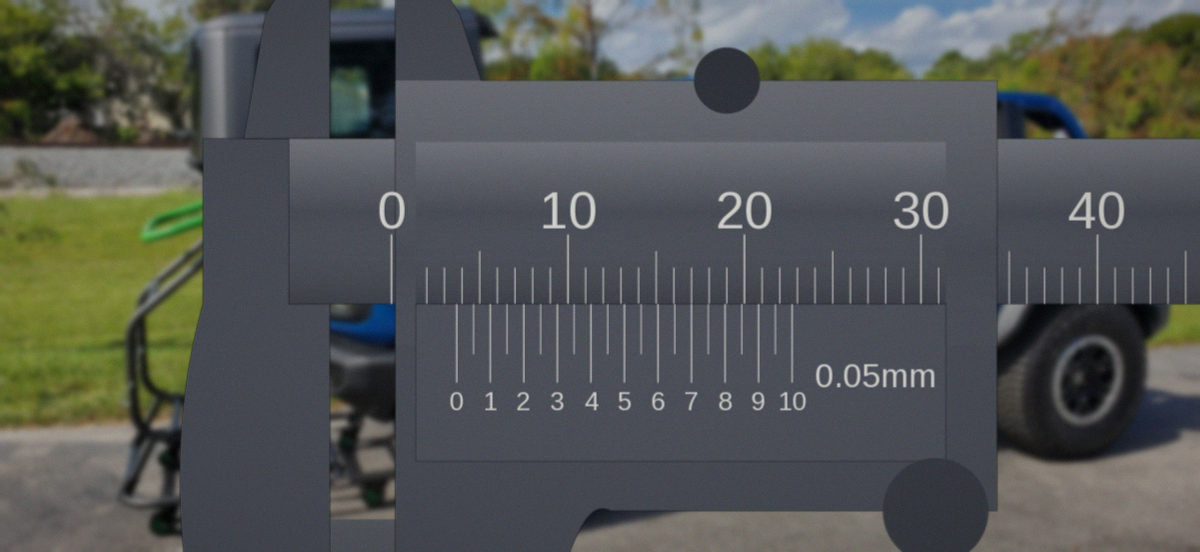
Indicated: {"value": 3.7, "unit": "mm"}
